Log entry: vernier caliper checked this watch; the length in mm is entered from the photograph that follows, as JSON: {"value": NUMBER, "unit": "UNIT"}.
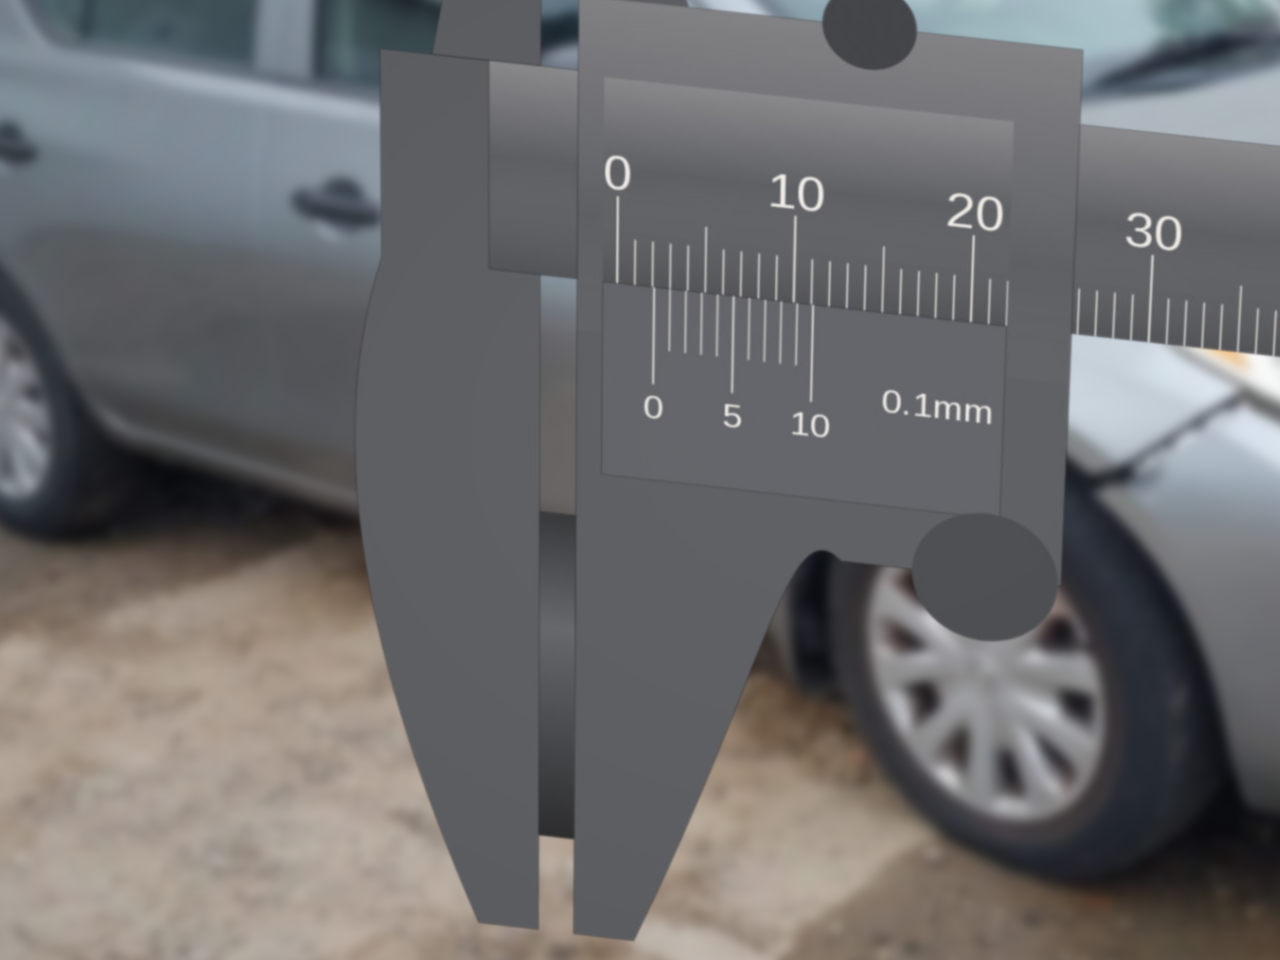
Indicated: {"value": 2.1, "unit": "mm"}
